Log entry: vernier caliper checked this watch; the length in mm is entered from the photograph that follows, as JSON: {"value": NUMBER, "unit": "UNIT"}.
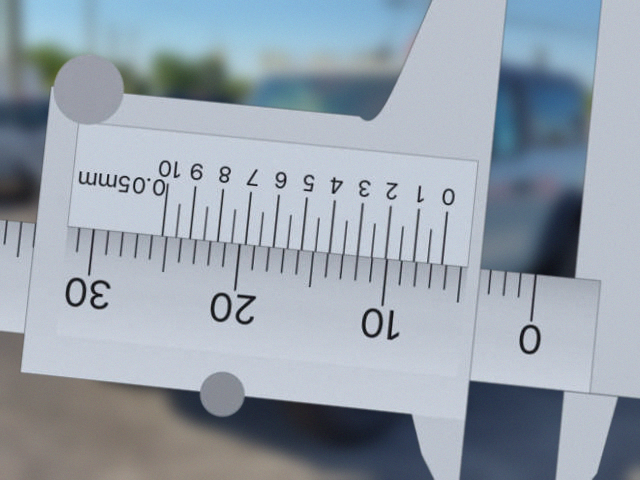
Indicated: {"value": 6.3, "unit": "mm"}
